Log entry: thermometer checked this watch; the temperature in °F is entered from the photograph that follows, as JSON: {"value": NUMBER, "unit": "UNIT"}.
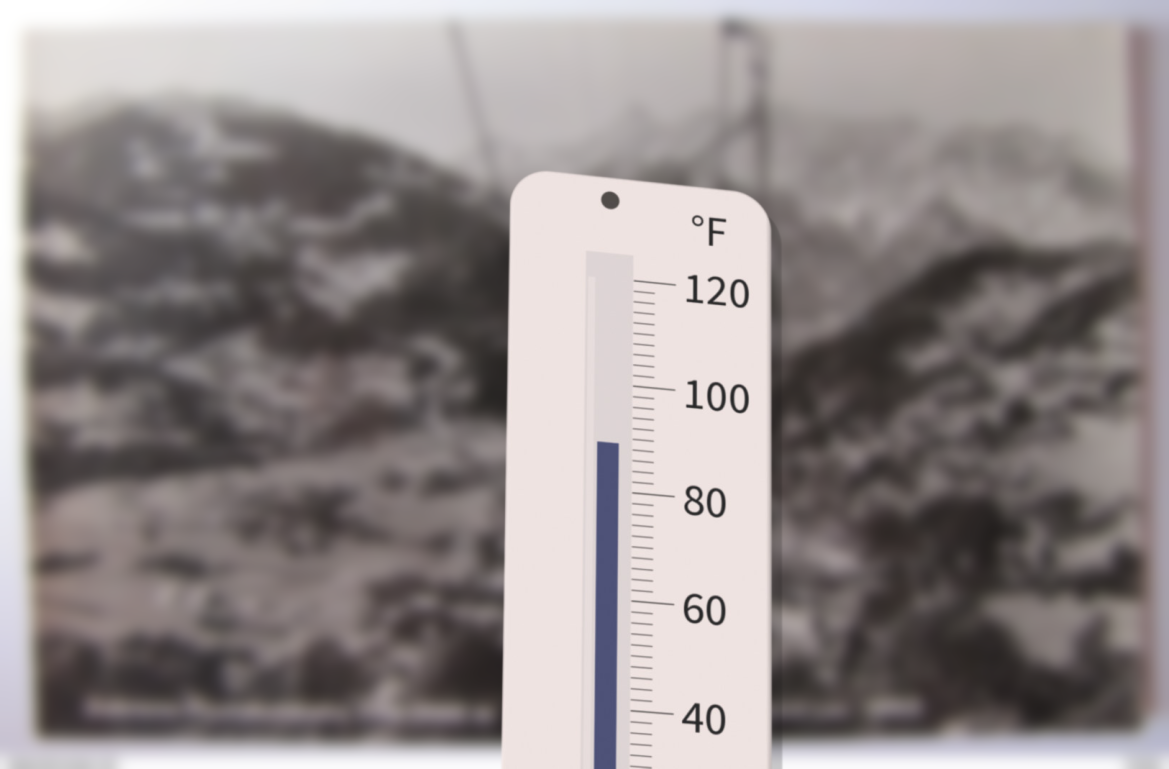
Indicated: {"value": 89, "unit": "°F"}
